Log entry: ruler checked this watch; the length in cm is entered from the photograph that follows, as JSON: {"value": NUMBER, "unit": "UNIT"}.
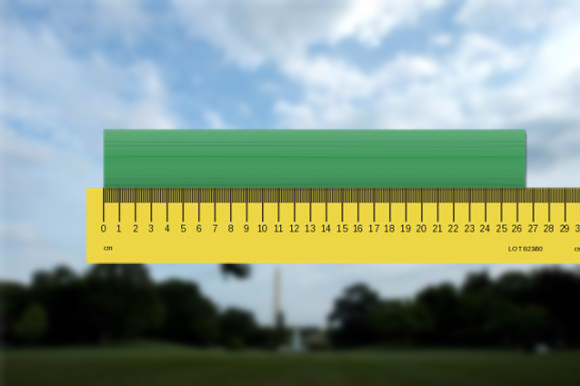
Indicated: {"value": 26.5, "unit": "cm"}
